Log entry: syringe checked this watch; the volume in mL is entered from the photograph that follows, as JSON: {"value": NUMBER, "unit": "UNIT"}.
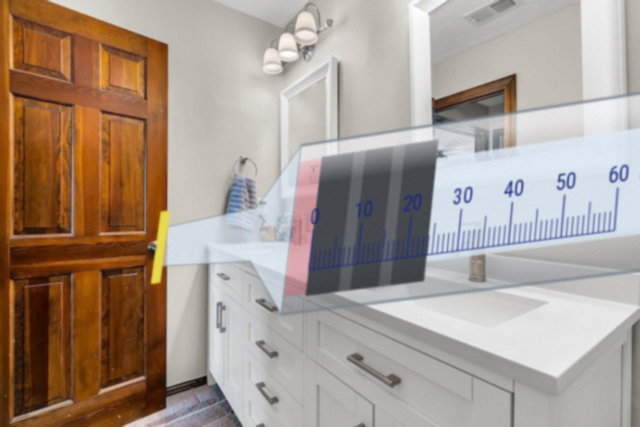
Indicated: {"value": 0, "unit": "mL"}
